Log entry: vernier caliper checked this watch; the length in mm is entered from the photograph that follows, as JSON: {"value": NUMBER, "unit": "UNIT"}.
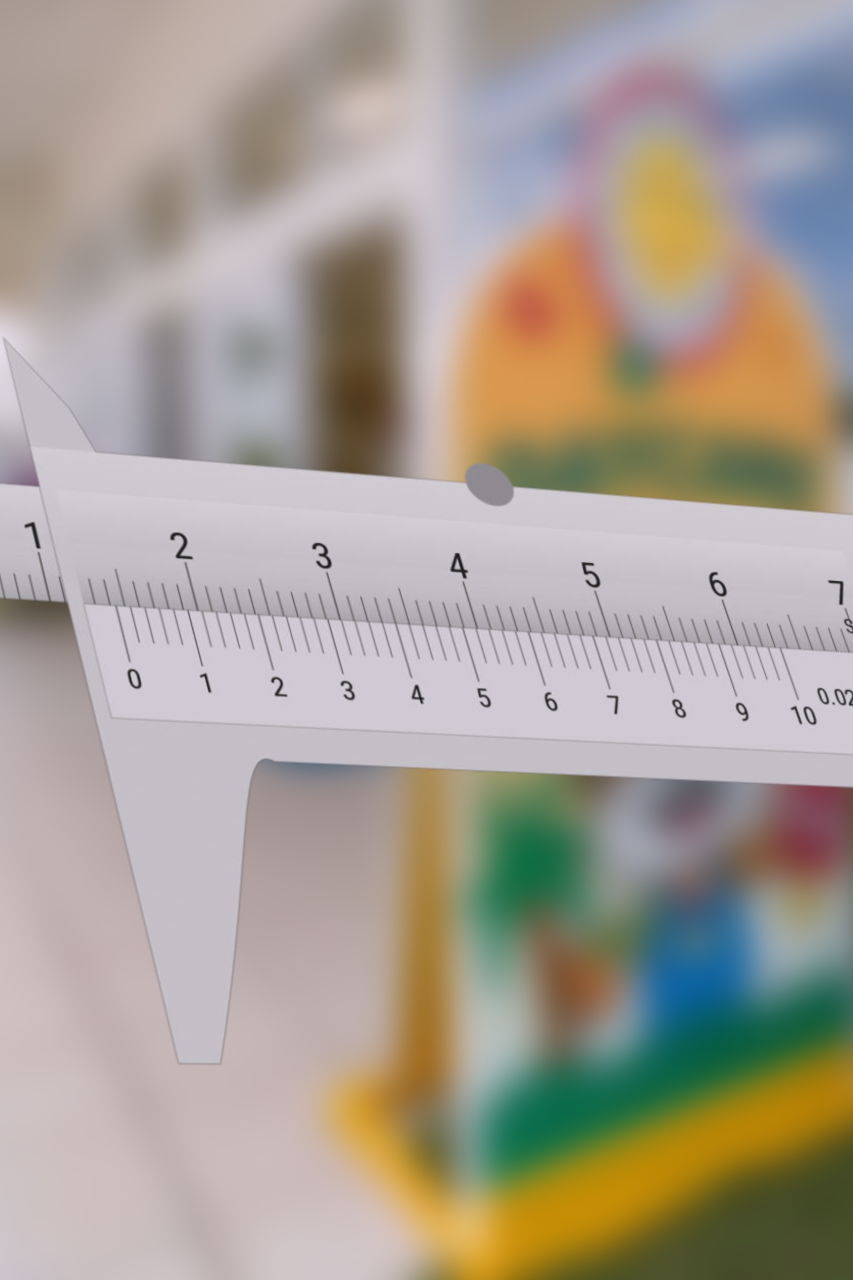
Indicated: {"value": 14.4, "unit": "mm"}
